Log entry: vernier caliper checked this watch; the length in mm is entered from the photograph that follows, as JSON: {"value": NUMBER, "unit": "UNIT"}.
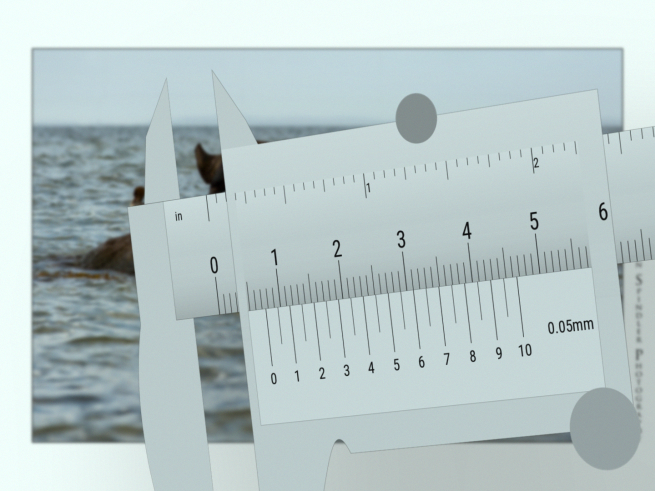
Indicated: {"value": 7.6, "unit": "mm"}
